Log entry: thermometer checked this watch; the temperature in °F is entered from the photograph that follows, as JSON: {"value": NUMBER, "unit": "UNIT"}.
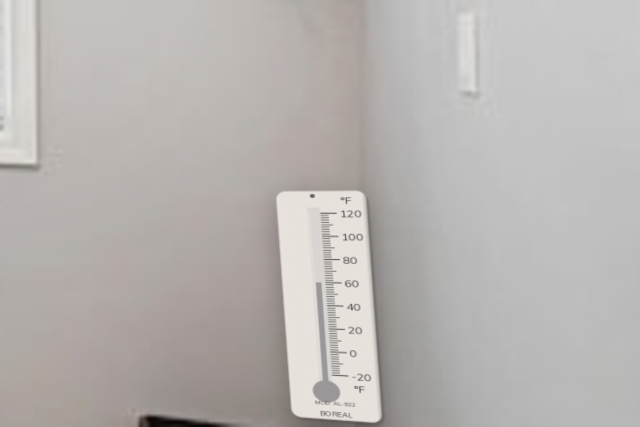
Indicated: {"value": 60, "unit": "°F"}
